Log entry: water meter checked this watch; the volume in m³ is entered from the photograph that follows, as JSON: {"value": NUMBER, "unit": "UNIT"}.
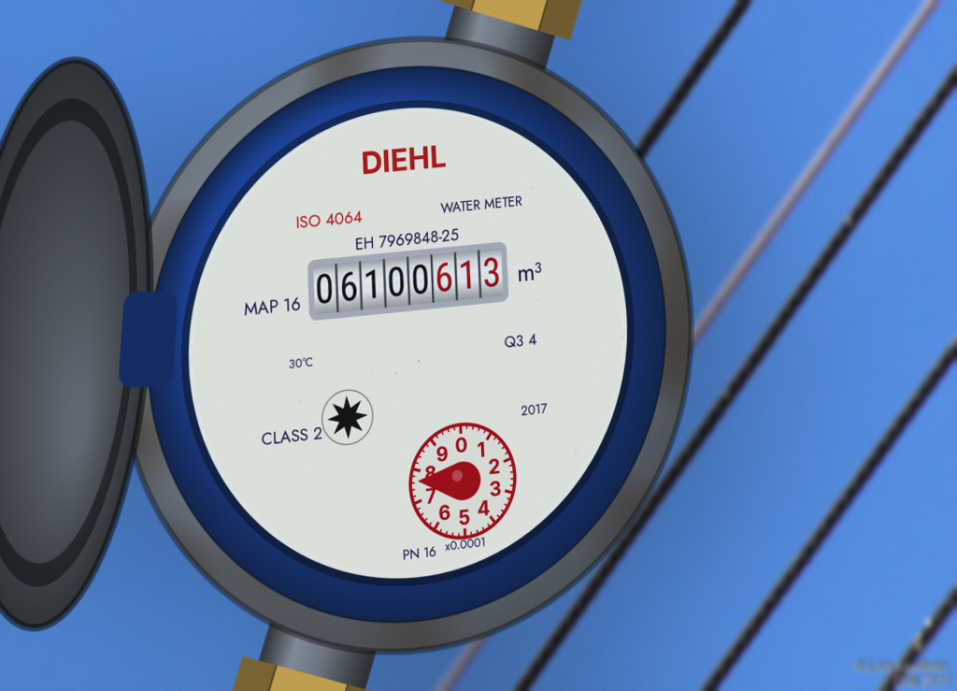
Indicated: {"value": 6100.6137, "unit": "m³"}
